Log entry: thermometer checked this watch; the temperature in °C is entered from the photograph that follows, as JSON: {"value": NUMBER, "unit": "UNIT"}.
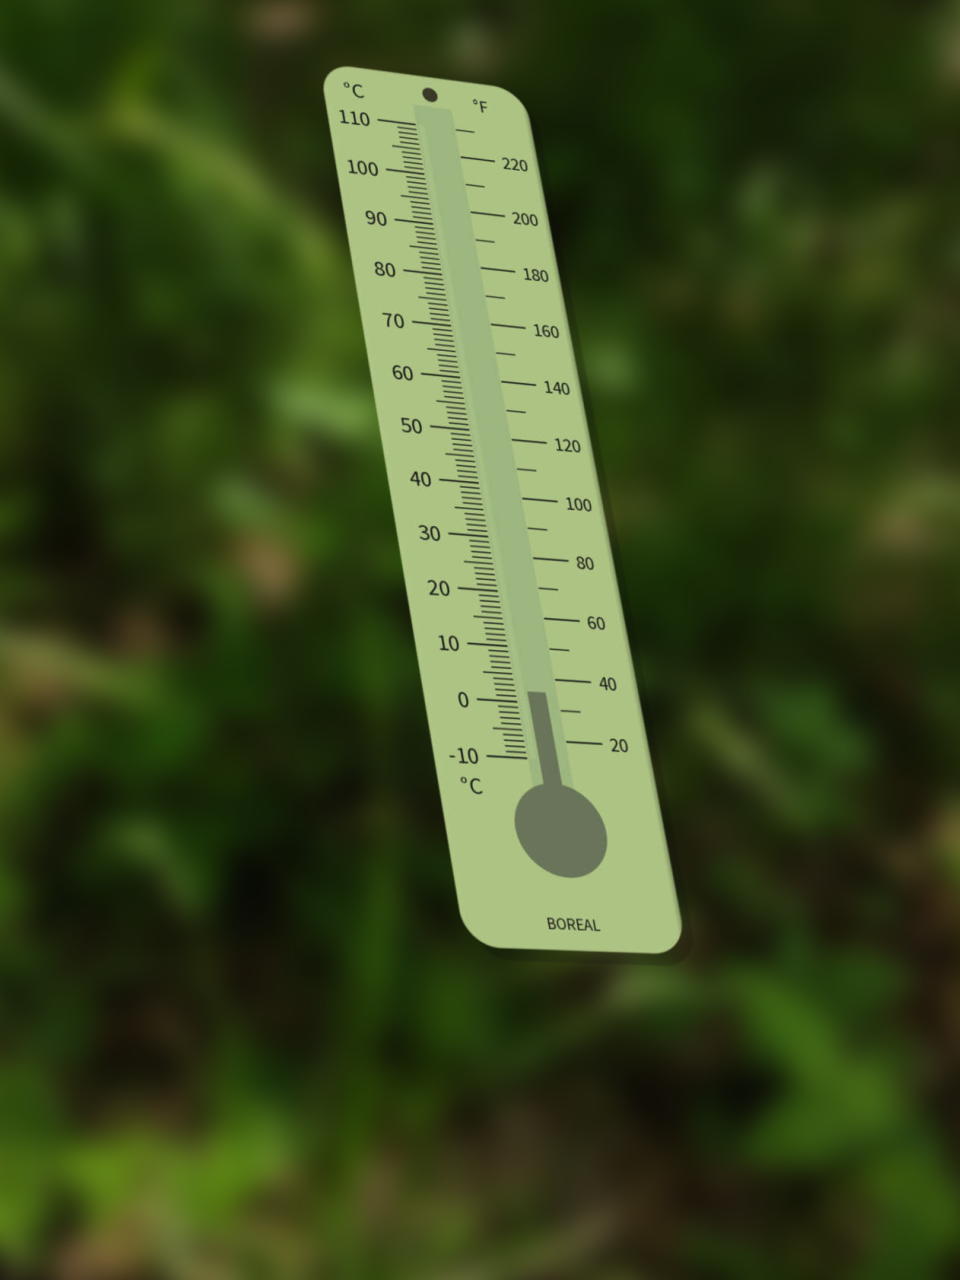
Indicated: {"value": 2, "unit": "°C"}
